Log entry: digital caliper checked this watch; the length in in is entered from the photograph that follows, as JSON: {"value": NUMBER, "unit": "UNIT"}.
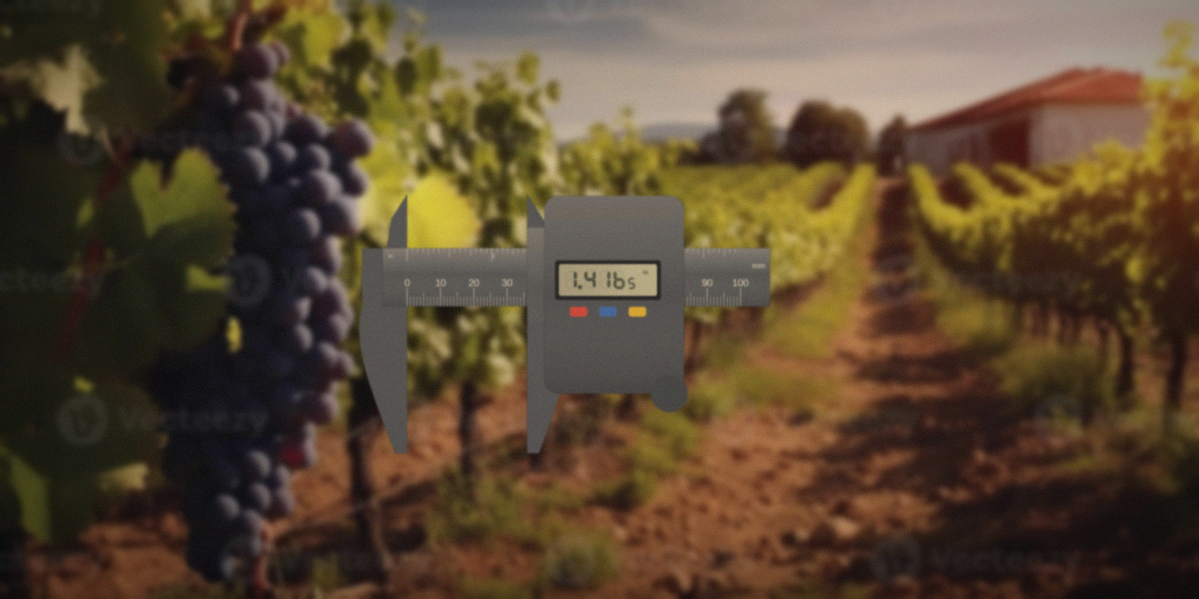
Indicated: {"value": 1.4165, "unit": "in"}
